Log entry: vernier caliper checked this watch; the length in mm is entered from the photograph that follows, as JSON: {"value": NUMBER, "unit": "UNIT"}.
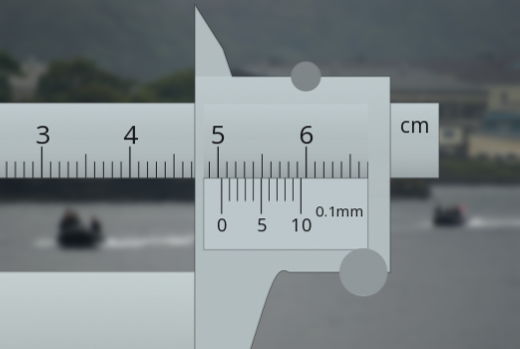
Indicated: {"value": 50.4, "unit": "mm"}
